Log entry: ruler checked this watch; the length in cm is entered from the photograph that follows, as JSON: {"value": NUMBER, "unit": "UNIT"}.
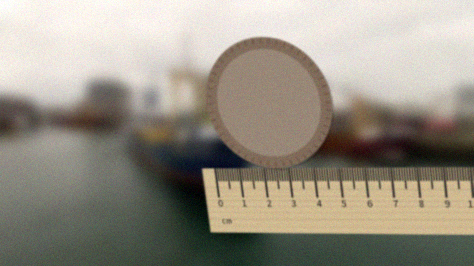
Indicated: {"value": 5, "unit": "cm"}
